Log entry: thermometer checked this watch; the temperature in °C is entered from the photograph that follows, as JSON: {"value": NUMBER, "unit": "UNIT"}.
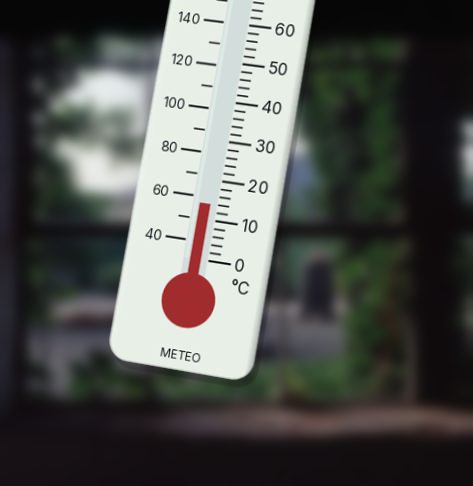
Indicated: {"value": 14, "unit": "°C"}
